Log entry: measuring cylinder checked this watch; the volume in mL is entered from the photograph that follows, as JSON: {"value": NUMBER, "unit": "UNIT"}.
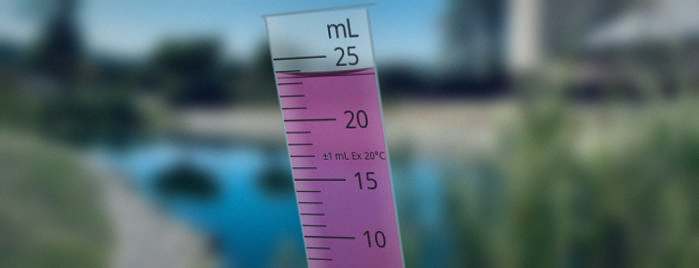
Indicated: {"value": 23.5, "unit": "mL"}
